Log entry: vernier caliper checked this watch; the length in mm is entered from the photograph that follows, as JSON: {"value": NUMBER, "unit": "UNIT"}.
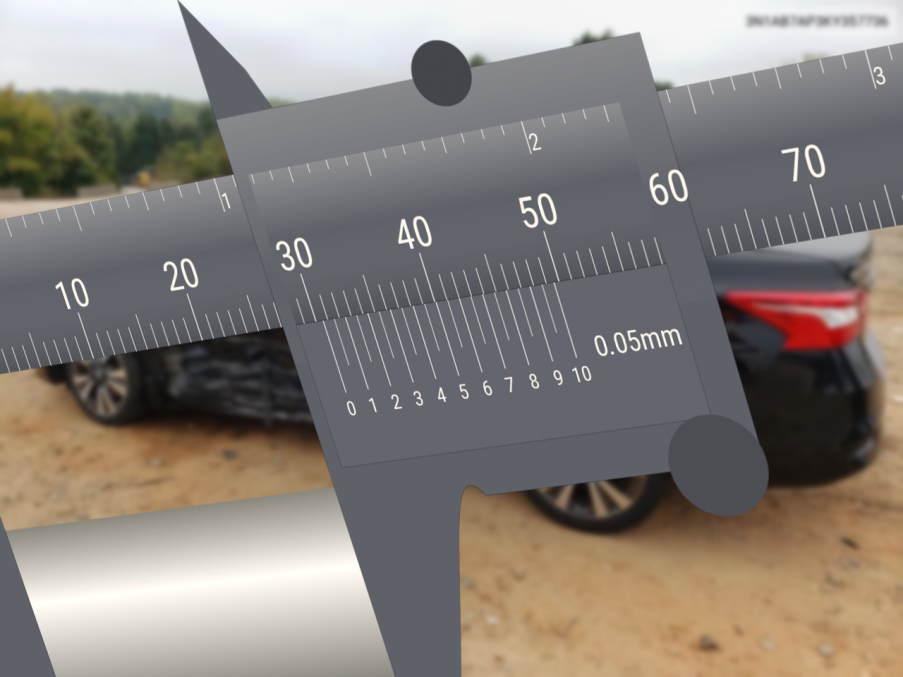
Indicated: {"value": 30.6, "unit": "mm"}
